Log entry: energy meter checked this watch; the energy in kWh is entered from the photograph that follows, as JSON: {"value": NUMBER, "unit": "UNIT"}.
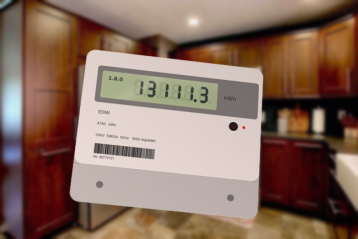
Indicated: {"value": 13111.3, "unit": "kWh"}
